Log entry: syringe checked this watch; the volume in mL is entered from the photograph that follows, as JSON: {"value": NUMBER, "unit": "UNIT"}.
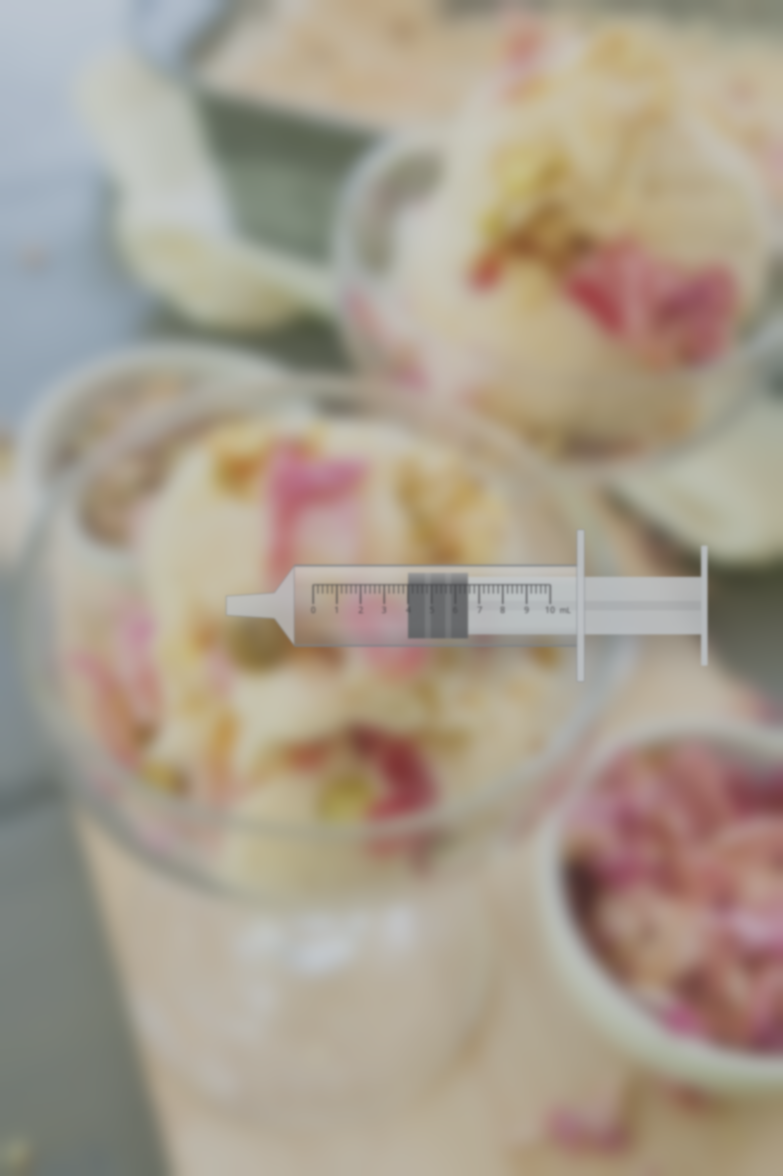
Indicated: {"value": 4, "unit": "mL"}
